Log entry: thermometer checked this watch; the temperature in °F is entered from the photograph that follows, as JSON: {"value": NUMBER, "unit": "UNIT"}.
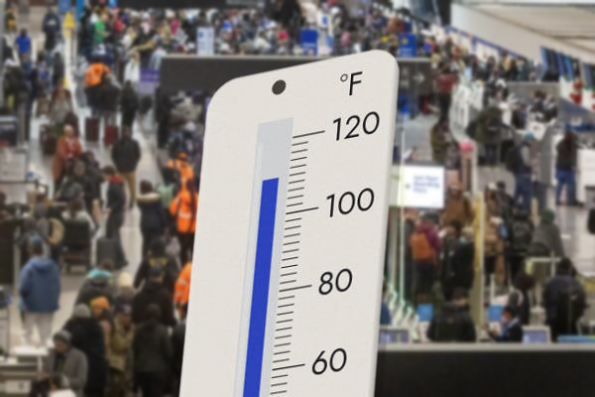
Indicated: {"value": 110, "unit": "°F"}
